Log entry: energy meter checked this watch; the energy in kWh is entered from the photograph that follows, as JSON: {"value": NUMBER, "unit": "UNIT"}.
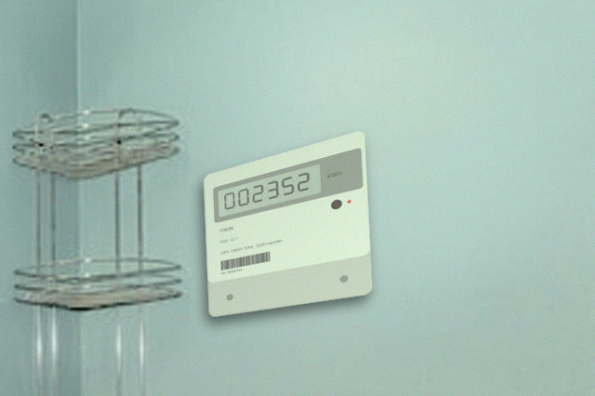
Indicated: {"value": 2352, "unit": "kWh"}
